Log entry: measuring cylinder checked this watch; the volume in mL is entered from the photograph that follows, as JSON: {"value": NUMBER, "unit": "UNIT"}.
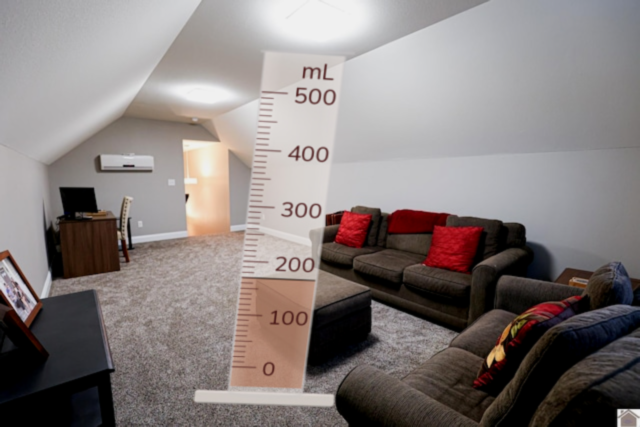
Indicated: {"value": 170, "unit": "mL"}
